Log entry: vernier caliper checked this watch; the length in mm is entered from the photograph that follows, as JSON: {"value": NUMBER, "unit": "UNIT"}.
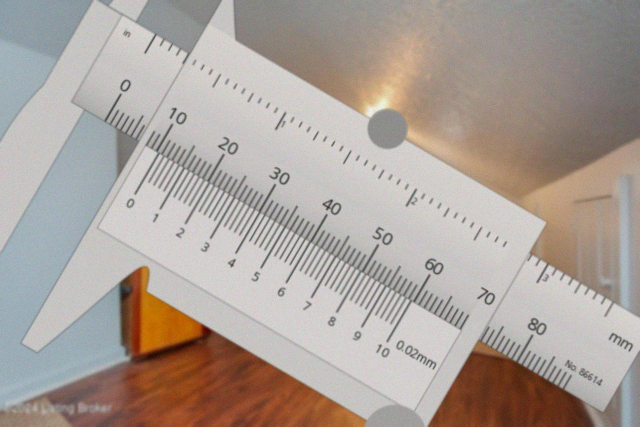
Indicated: {"value": 10.5, "unit": "mm"}
